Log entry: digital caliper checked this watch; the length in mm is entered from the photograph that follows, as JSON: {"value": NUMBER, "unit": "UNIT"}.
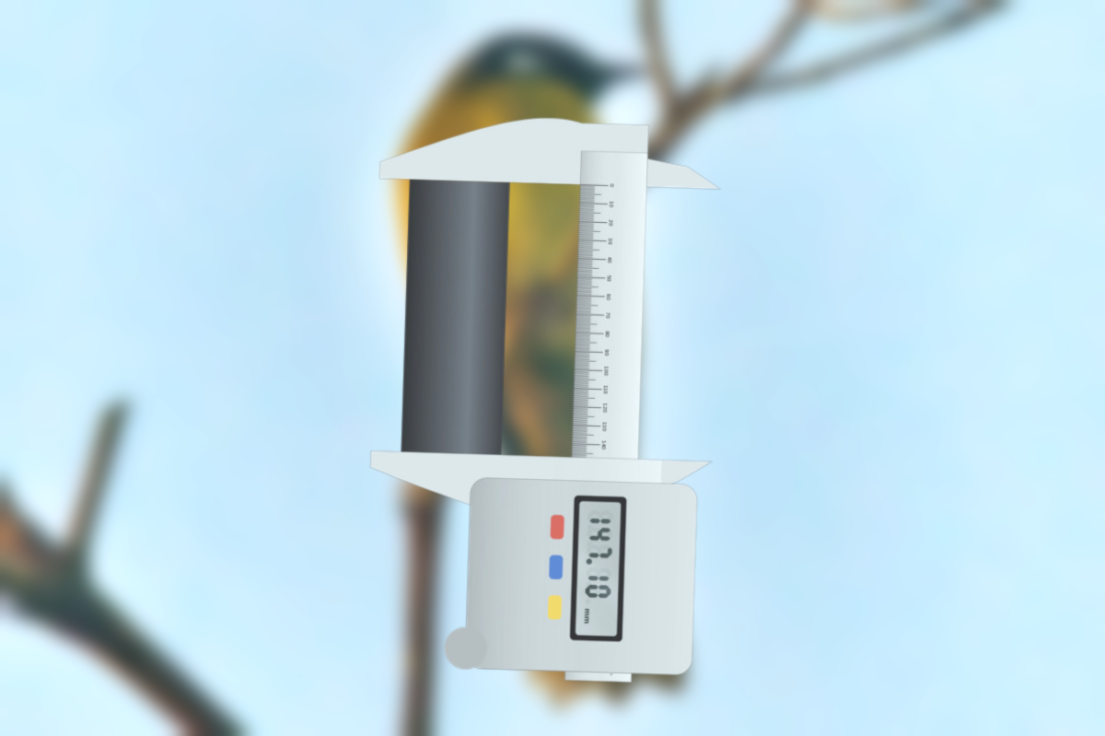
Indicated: {"value": 147.10, "unit": "mm"}
